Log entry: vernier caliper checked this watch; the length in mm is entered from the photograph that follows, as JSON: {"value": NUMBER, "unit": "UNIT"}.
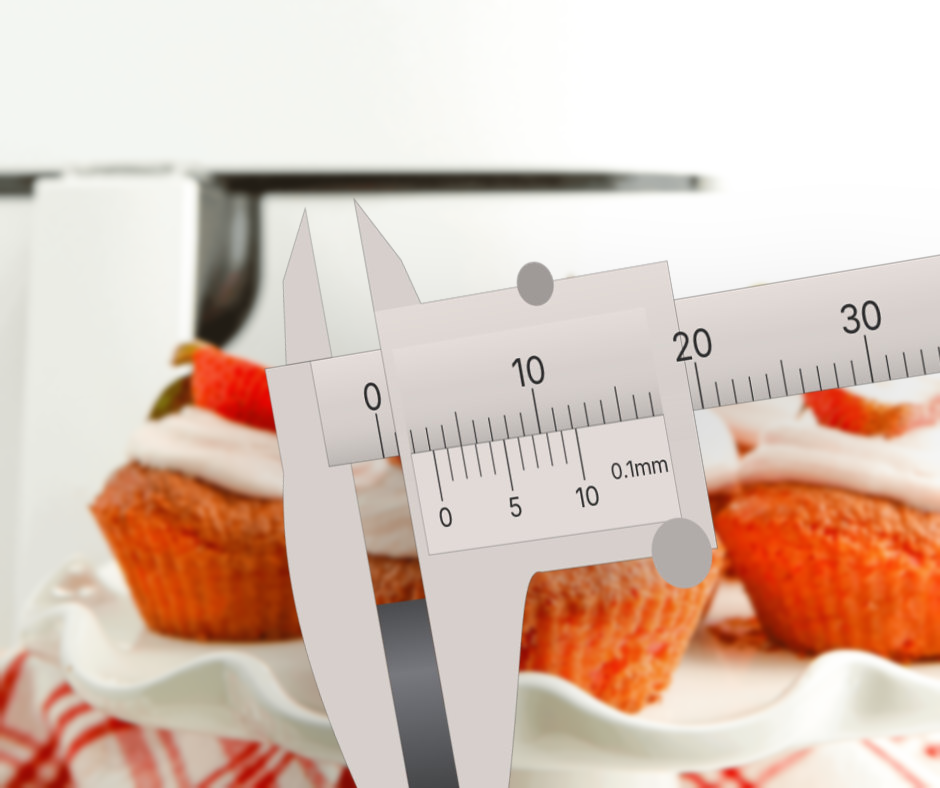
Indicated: {"value": 3.2, "unit": "mm"}
